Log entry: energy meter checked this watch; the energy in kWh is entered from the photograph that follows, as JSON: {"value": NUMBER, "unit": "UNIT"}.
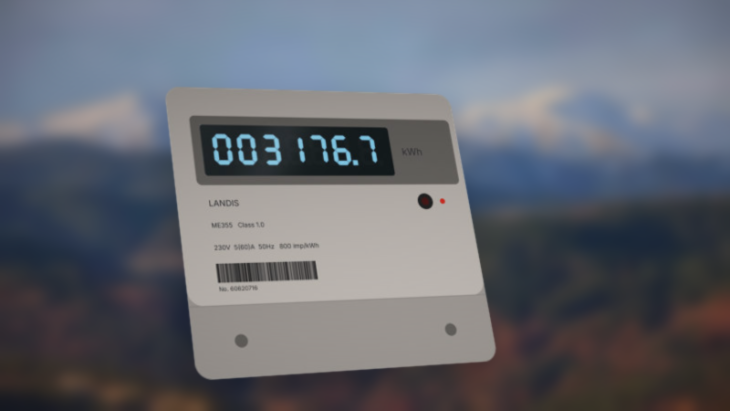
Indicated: {"value": 3176.7, "unit": "kWh"}
